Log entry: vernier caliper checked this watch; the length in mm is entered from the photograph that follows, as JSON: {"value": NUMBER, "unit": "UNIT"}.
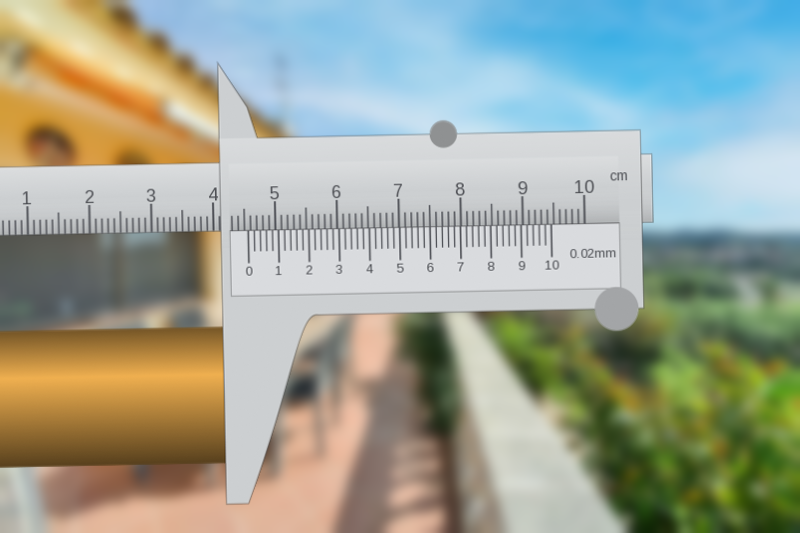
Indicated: {"value": 45.6, "unit": "mm"}
